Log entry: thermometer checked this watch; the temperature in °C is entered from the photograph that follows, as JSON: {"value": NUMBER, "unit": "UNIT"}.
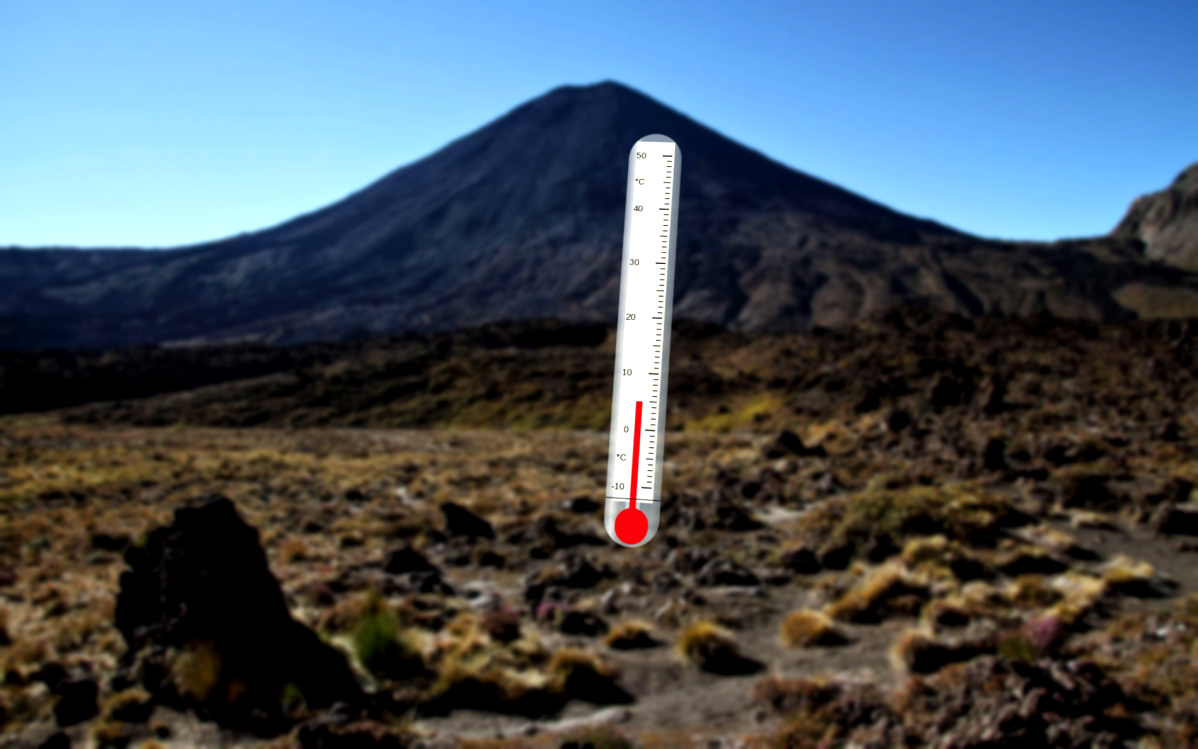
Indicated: {"value": 5, "unit": "°C"}
